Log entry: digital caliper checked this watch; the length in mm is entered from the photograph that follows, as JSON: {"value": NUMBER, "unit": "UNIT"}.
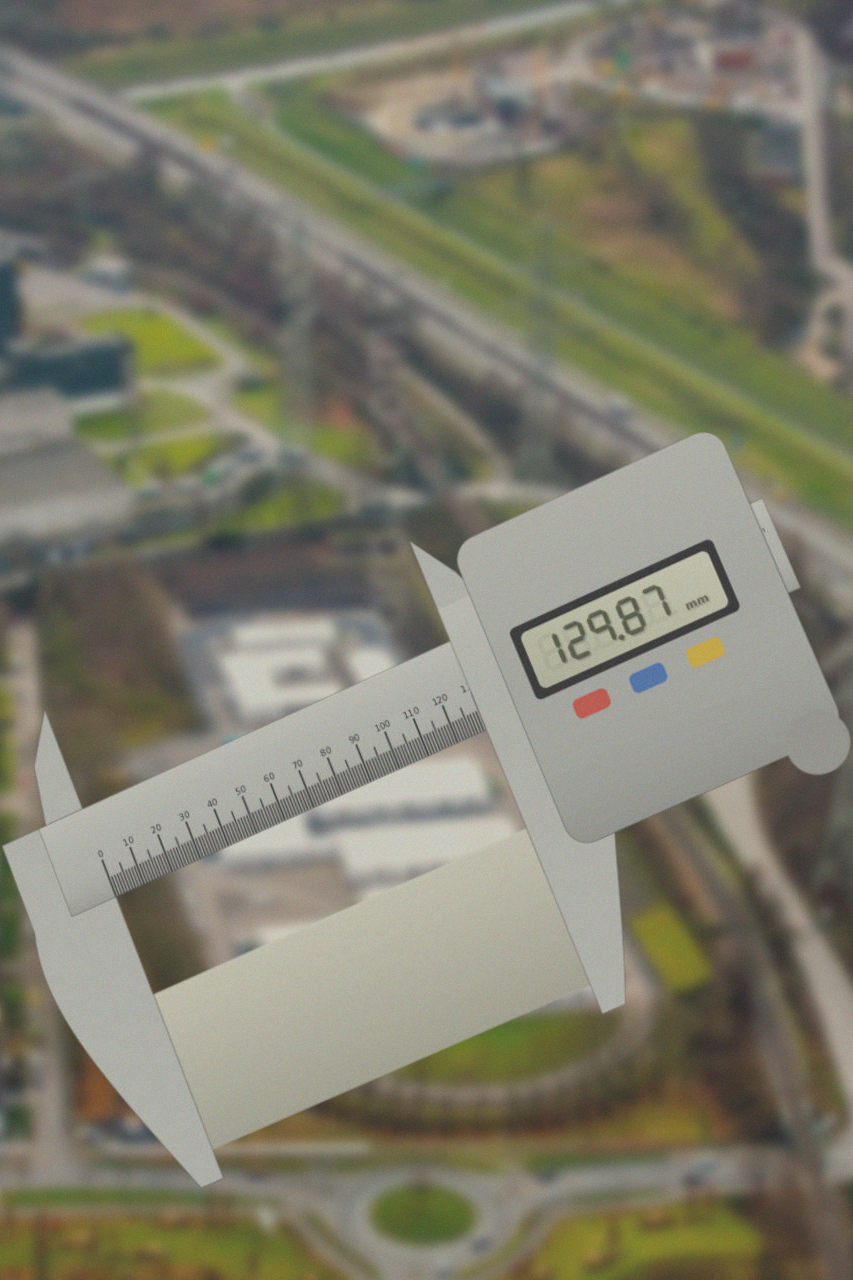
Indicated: {"value": 129.87, "unit": "mm"}
